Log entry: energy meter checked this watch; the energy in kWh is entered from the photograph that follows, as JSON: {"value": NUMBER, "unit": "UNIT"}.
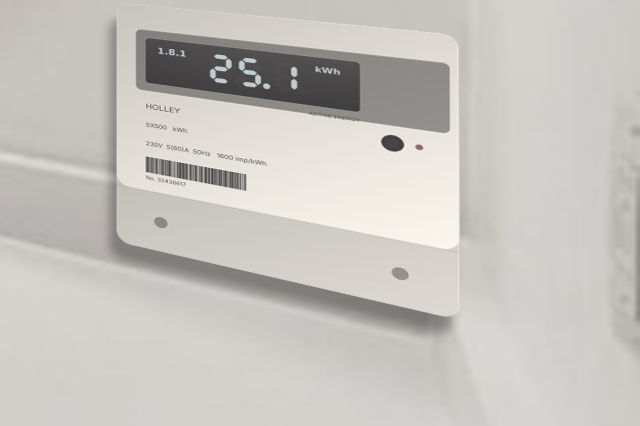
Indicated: {"value": 25.1, "unit": "kWh"}
